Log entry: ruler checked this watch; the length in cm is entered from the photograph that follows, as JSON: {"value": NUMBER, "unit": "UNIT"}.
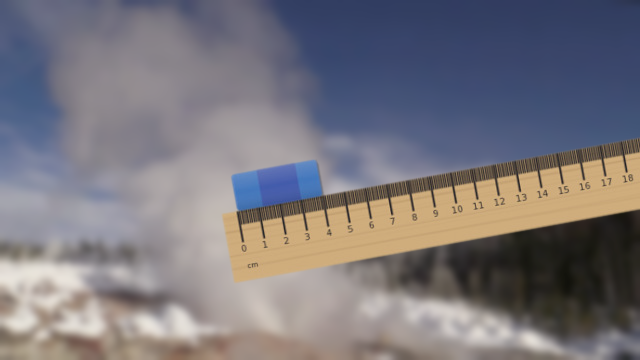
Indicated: {"value": 4, "unit": "cm"}
